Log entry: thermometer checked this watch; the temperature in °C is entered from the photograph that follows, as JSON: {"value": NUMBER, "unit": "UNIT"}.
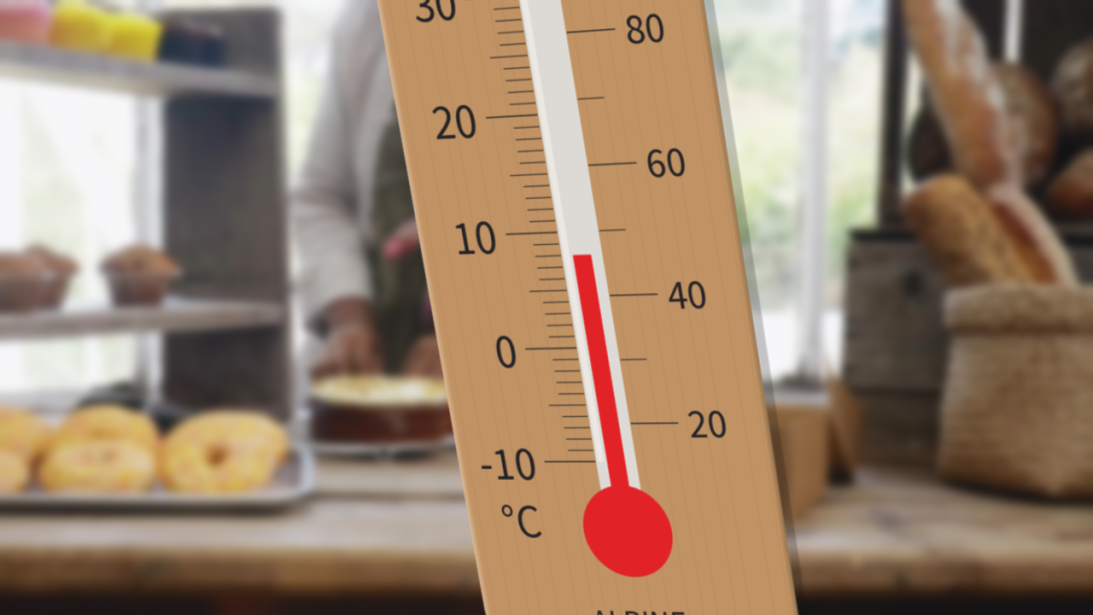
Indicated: {"value": 8, "unit": "°C"}
